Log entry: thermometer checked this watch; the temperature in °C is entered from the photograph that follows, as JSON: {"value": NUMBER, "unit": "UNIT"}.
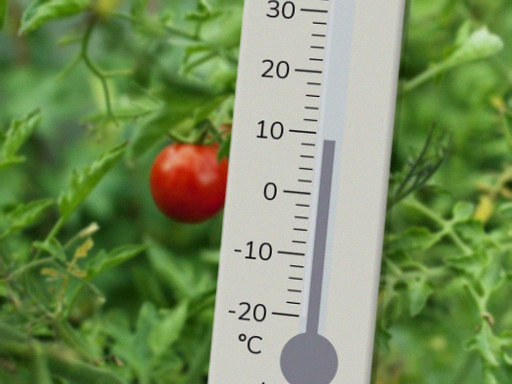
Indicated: {"value": 9, "unit": "°C"}
